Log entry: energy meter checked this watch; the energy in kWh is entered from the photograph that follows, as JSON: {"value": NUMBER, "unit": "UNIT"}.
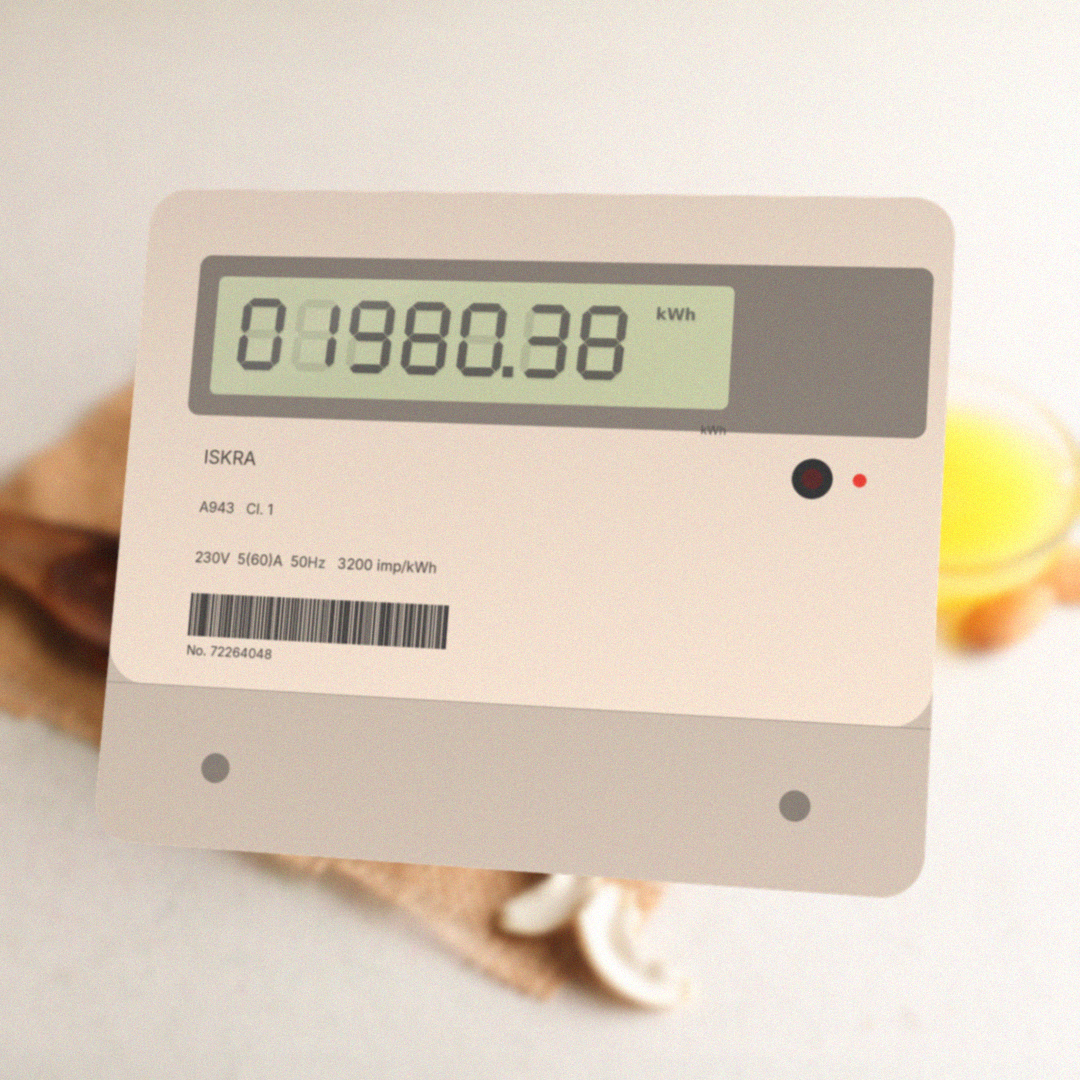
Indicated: {"value": 1980.38, "unit": "kWh"}
